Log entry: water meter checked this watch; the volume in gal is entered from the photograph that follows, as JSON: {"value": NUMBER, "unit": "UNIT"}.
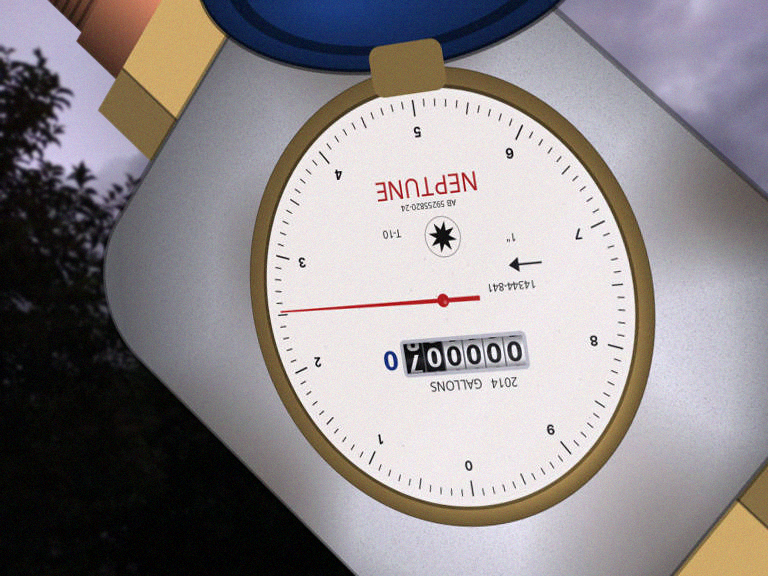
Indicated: {"value": 72.5, "unit": "gal"}
